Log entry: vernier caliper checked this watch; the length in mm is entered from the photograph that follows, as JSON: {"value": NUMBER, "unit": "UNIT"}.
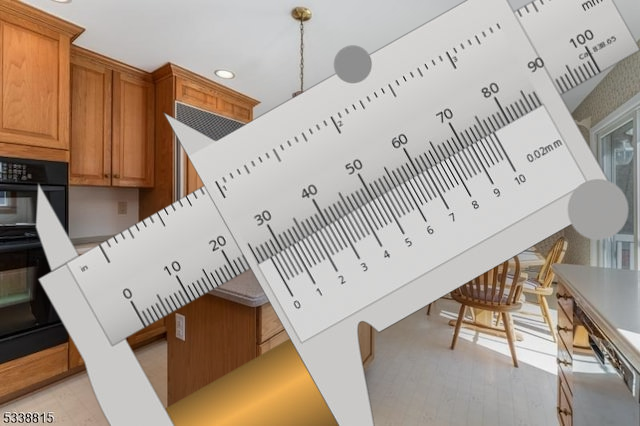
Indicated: {"value": 27.5, "unit": "mm"}
